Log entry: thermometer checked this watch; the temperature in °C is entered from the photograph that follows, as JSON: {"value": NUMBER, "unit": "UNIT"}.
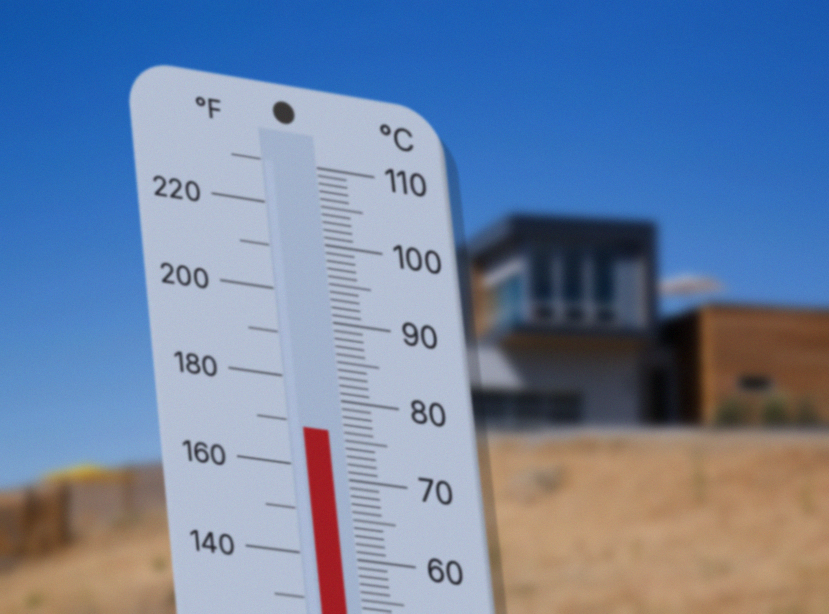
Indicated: {"value": 76, "unit": "°C"}
